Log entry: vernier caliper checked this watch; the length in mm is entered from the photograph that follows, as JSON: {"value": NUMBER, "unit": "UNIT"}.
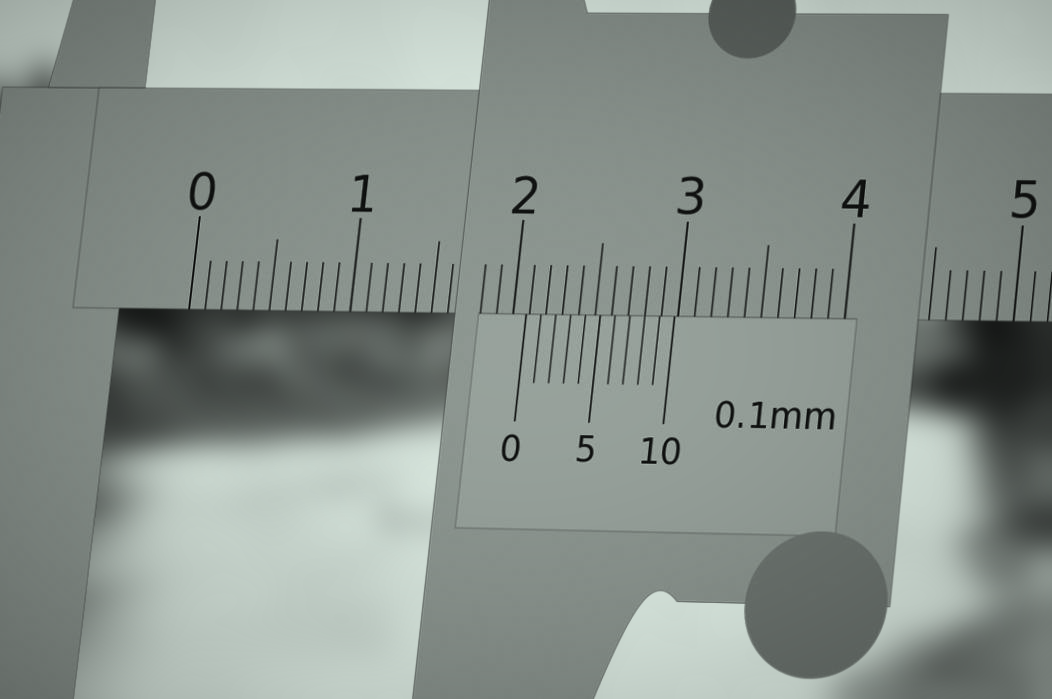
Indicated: {"value": 20.8, "unit": "mm"}
